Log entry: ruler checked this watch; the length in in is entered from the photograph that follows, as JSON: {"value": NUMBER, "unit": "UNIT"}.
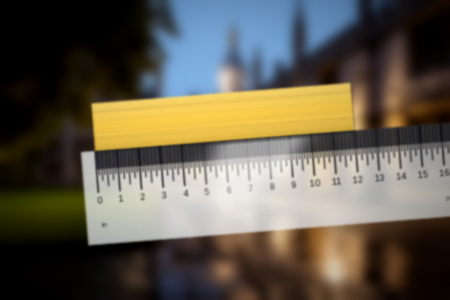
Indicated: {"value": 12, "unit": "in"}
